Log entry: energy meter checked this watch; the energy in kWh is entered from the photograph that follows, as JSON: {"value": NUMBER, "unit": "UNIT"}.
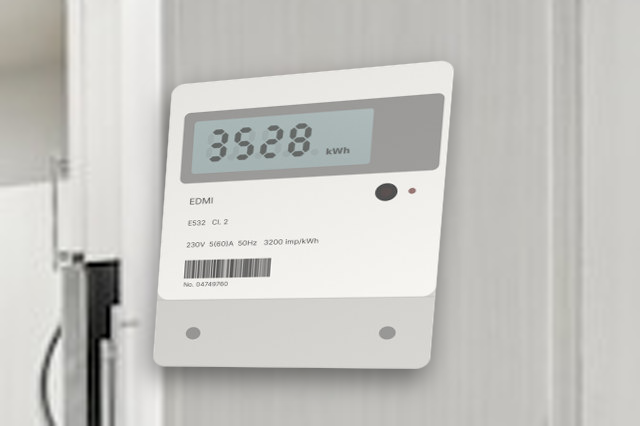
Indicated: {"value": 3528, "unit": "kWh"}
